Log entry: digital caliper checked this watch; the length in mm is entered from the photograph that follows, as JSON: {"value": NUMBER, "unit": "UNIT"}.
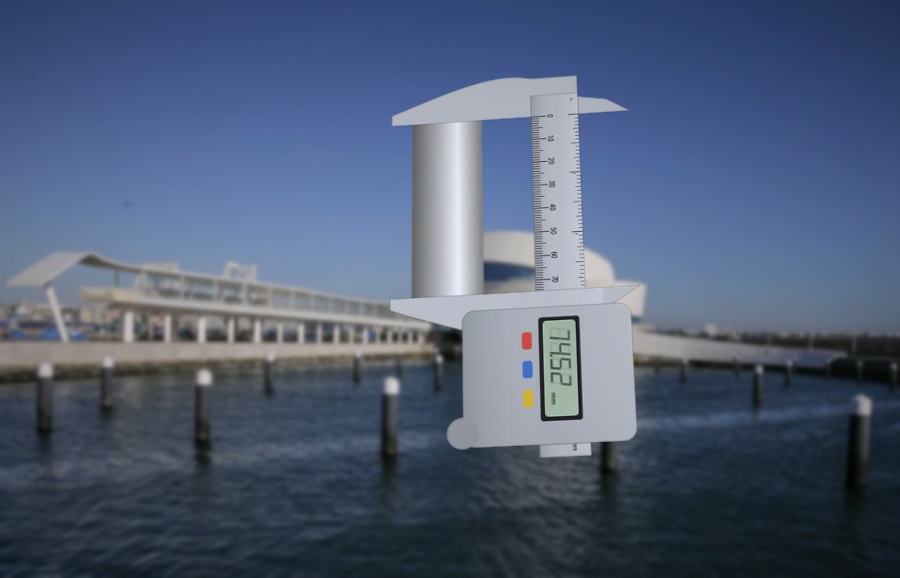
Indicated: {"value": 74.52, "unit": "mm"}
